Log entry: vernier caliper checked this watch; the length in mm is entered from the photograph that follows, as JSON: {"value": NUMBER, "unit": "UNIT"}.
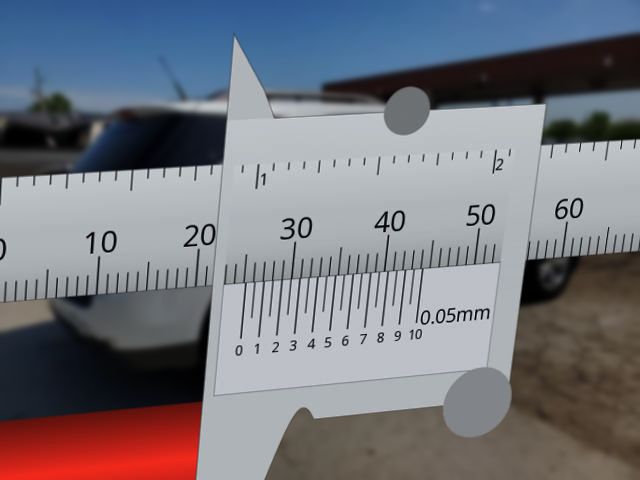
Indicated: {"value": 25.2, "unit": "mm"}
